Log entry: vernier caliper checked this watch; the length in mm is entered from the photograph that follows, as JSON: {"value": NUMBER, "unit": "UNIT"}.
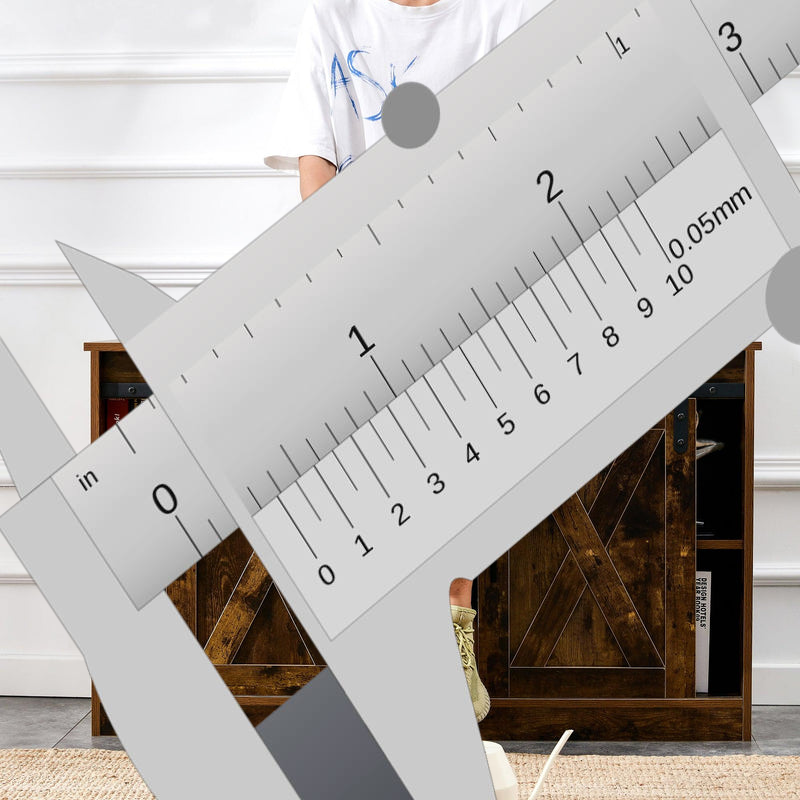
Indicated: {"value": 3.80, "unit": "mm"}
